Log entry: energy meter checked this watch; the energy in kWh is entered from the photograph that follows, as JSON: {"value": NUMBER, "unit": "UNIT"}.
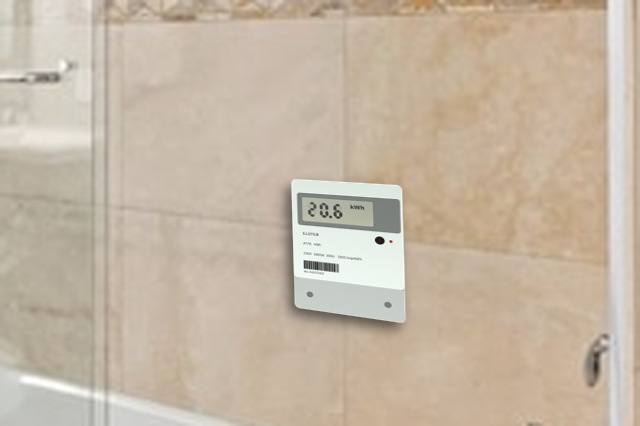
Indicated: {"value": 20.6, "unit": "kWh"}
